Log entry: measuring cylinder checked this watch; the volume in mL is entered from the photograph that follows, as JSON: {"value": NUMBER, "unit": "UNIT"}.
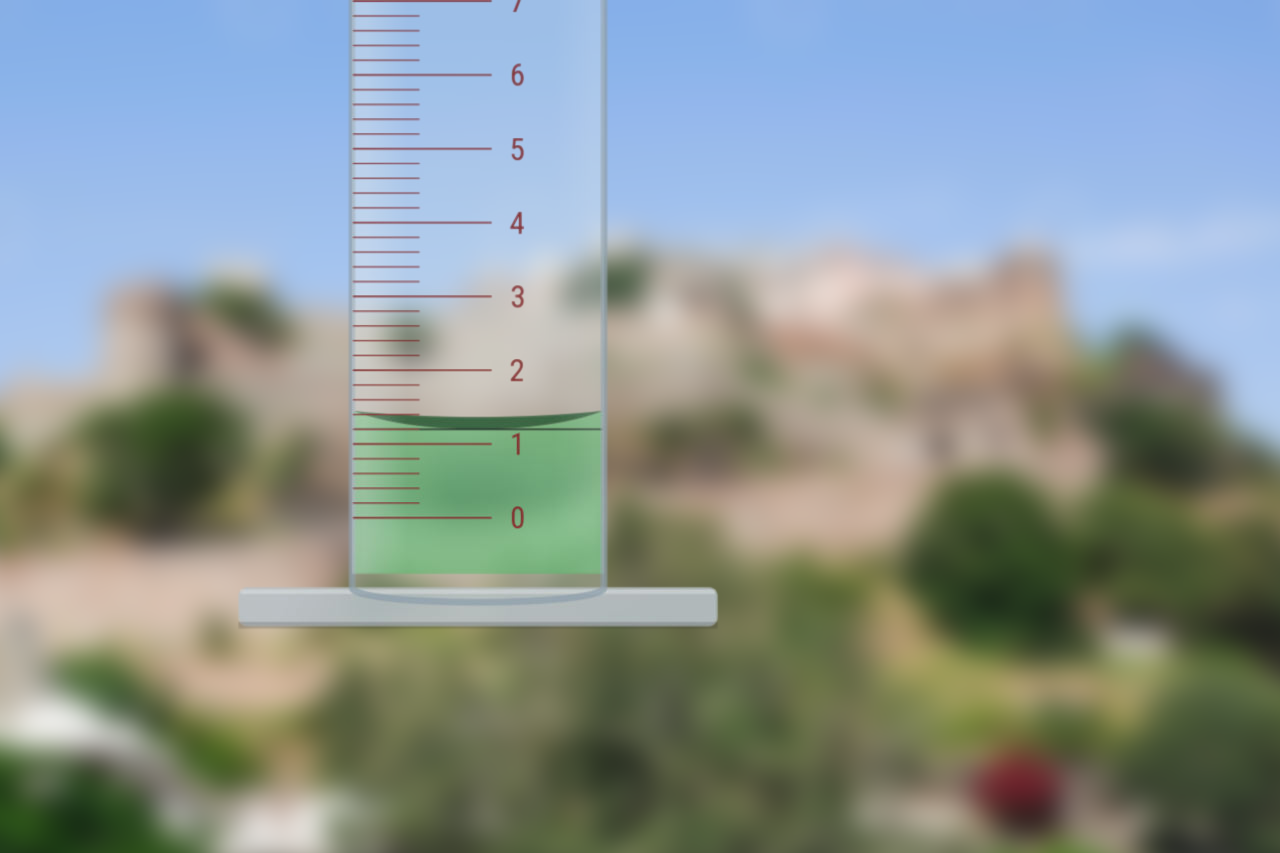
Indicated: {"value": 1.2, "unit": "mL"}
